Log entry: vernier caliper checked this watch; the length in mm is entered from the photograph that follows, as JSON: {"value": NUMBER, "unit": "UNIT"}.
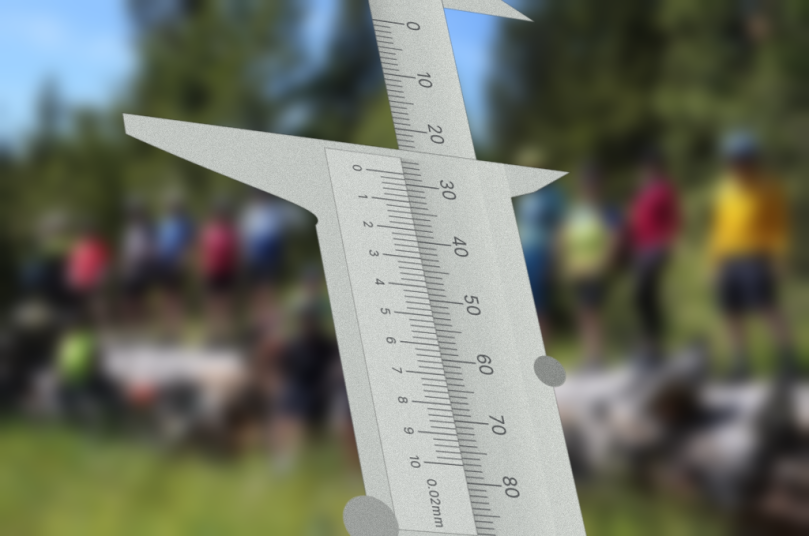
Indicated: {"value": 28.2, "unit": "mm"}
